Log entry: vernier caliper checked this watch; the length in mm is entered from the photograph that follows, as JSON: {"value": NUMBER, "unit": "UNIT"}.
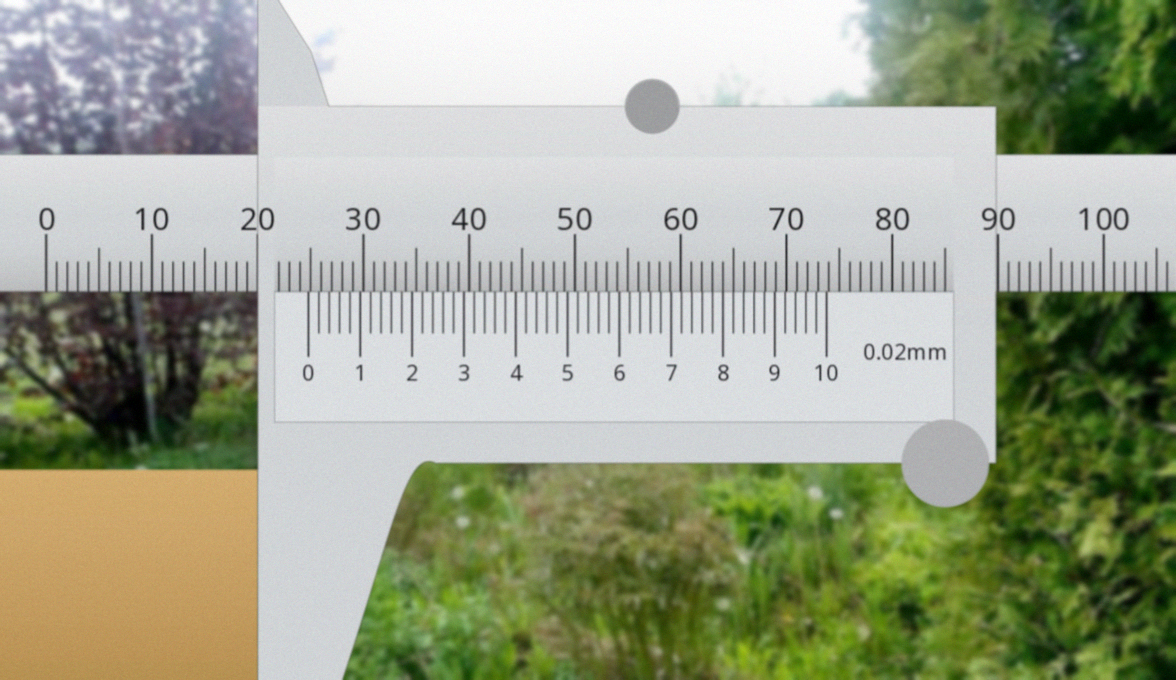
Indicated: {"value": 24.8, "unit": "mm"}
